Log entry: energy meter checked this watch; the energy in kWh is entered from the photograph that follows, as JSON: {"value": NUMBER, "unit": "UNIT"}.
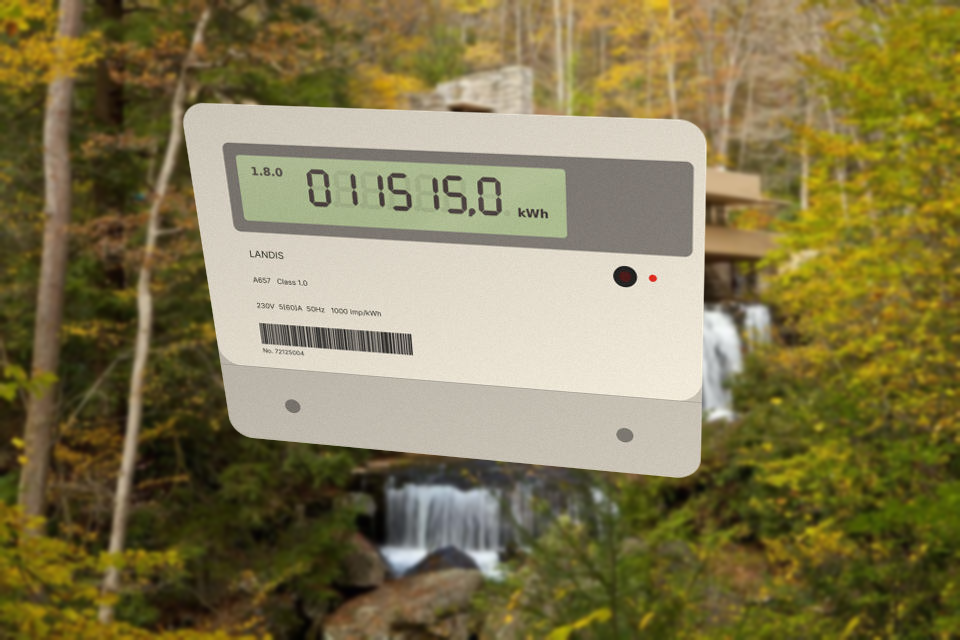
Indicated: {"value": 11515.0, "unit": "kWh"}
